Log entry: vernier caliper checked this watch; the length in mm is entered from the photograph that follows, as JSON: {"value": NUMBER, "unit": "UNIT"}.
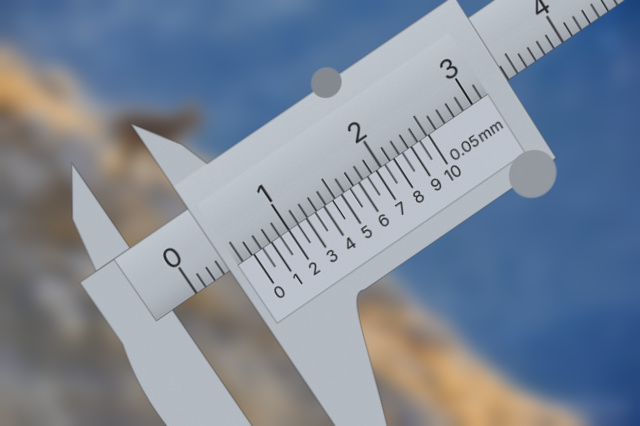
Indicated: {"value": 6.2, "unit": "mm"}
